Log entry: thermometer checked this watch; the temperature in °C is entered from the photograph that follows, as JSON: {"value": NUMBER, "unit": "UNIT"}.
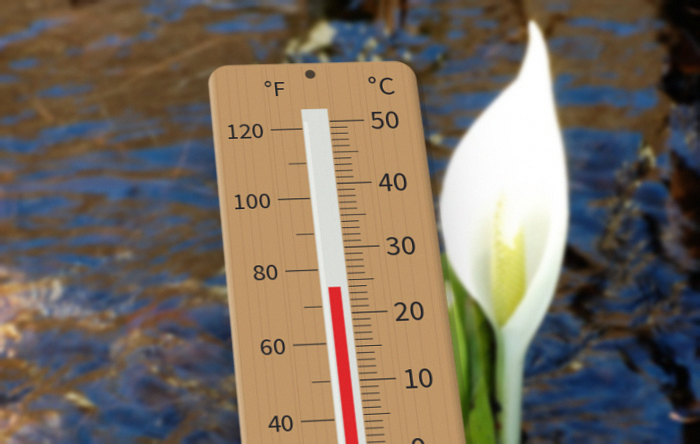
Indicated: {"value": 24, "unit": "°C"}
